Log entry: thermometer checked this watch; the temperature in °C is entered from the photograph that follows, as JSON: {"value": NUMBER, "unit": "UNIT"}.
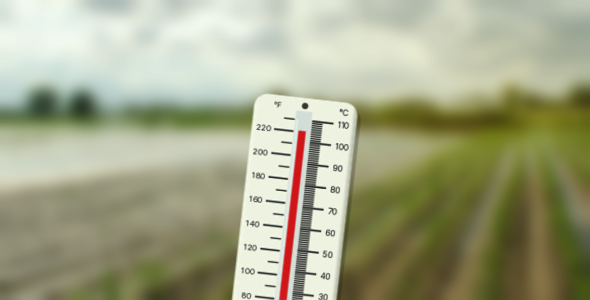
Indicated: {"value": 105, "unit": "°C"}
